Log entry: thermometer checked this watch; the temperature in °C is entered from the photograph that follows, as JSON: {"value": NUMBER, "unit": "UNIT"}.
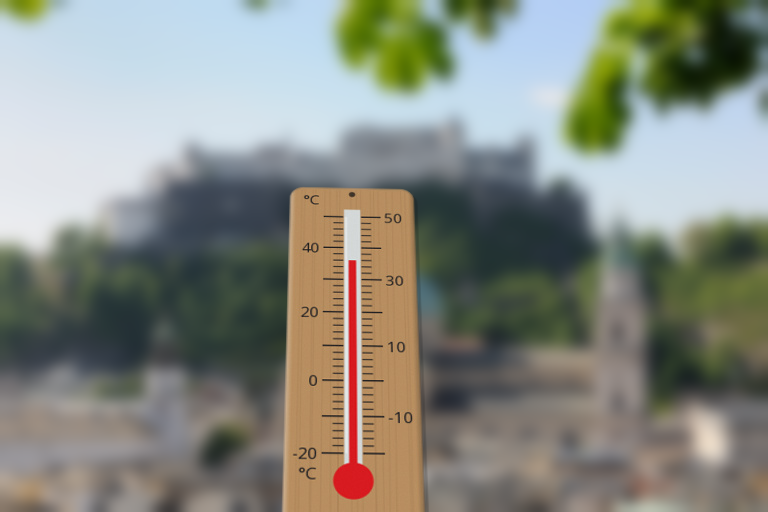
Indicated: {"value": 36, "unit": "°C"}
